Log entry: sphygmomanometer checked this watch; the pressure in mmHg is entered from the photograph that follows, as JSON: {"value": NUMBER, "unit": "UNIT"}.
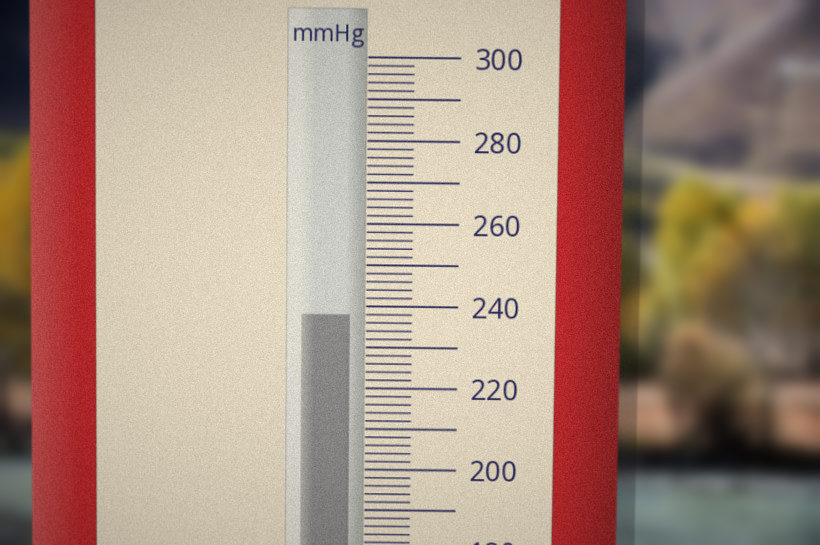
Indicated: {"value": 238, "unit": "mmHg"}
